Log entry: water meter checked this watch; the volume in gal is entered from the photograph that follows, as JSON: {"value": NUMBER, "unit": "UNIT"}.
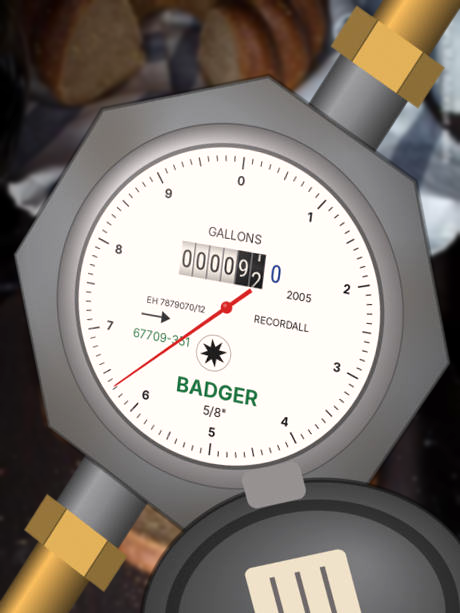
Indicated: {"value": 916.3, "unit": "gal"}
